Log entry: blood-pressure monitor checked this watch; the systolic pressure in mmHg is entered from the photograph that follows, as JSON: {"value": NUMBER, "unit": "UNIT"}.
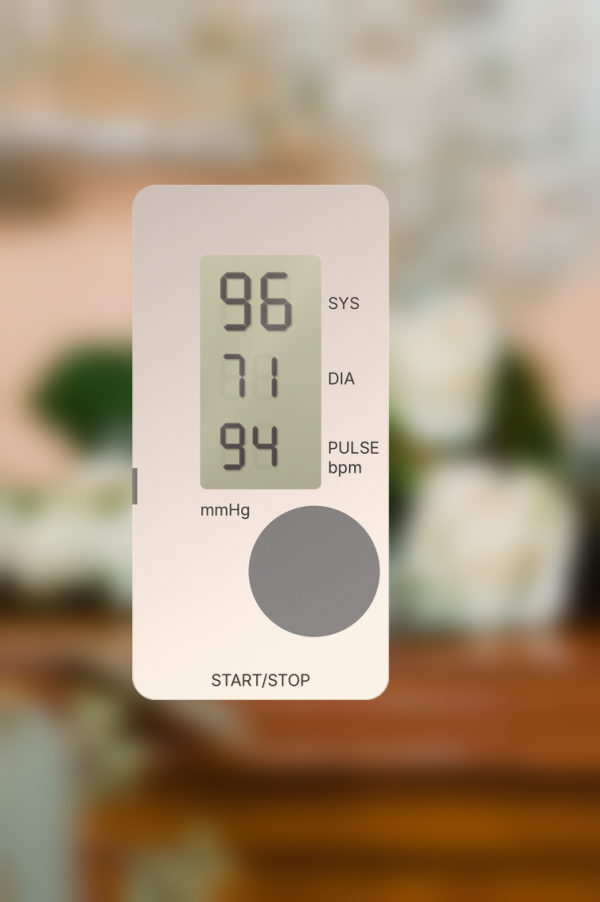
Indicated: {"value": 96, "unit": "mmHg"}
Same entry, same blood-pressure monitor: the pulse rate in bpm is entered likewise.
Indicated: {"value": 94, "unit": "bpm"}
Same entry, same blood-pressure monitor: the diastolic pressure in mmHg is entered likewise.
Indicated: {"value": 71, "unit": "mmHg"}
